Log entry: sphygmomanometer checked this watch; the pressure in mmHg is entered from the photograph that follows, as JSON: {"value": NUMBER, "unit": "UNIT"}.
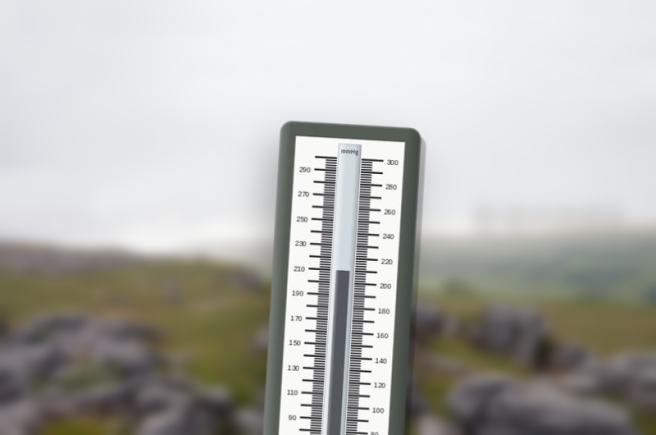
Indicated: {"value": 210, "unit": "mmHg"}
